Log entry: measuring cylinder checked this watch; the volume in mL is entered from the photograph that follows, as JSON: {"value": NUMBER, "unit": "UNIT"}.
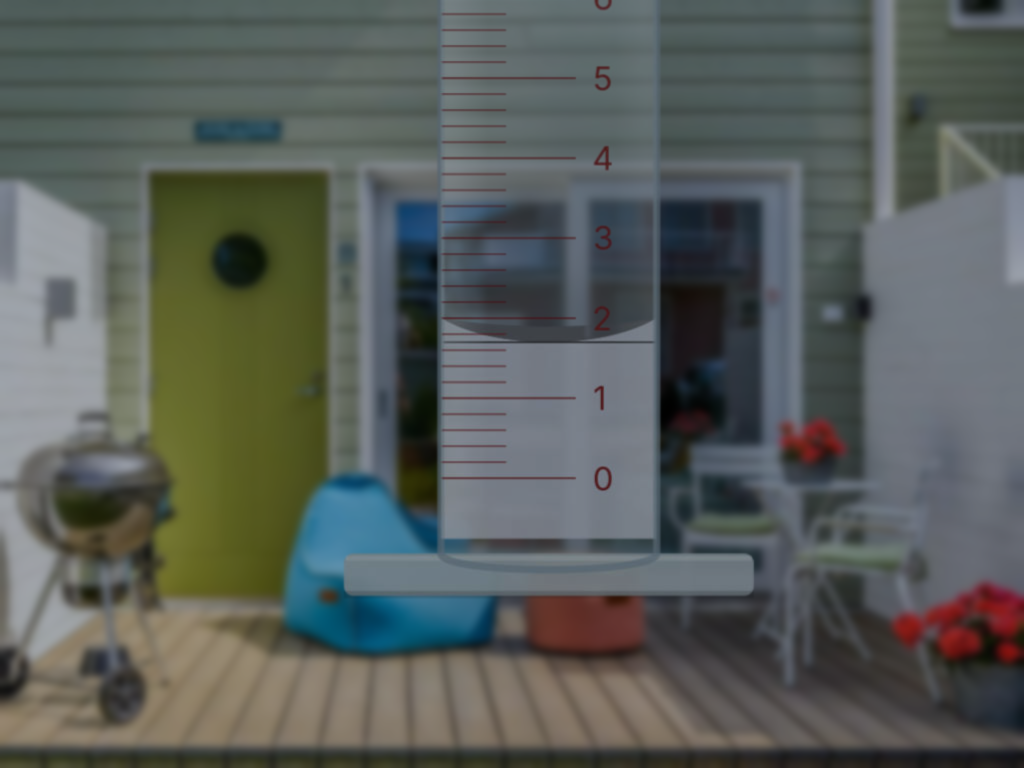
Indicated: {"value": 1.7, "unit": "mL"}
